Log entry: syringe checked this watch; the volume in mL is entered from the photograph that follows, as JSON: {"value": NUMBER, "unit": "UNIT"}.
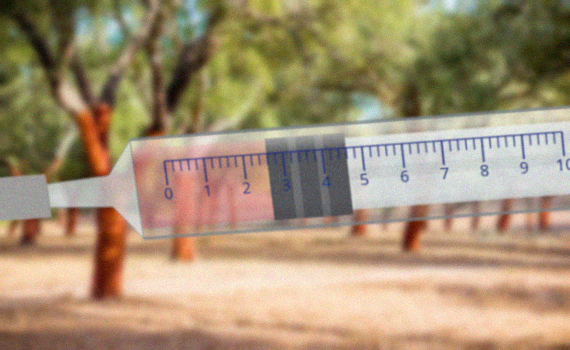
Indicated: {"value": 2.6, "unit": "mL"}
